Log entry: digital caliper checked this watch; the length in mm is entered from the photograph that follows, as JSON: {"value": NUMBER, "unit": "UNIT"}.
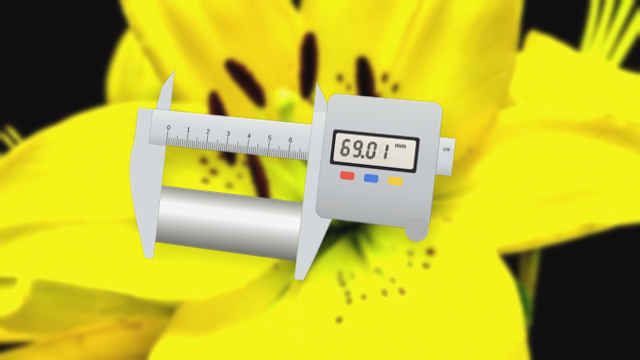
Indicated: {"value": 69.01, "unit": "mm"}
